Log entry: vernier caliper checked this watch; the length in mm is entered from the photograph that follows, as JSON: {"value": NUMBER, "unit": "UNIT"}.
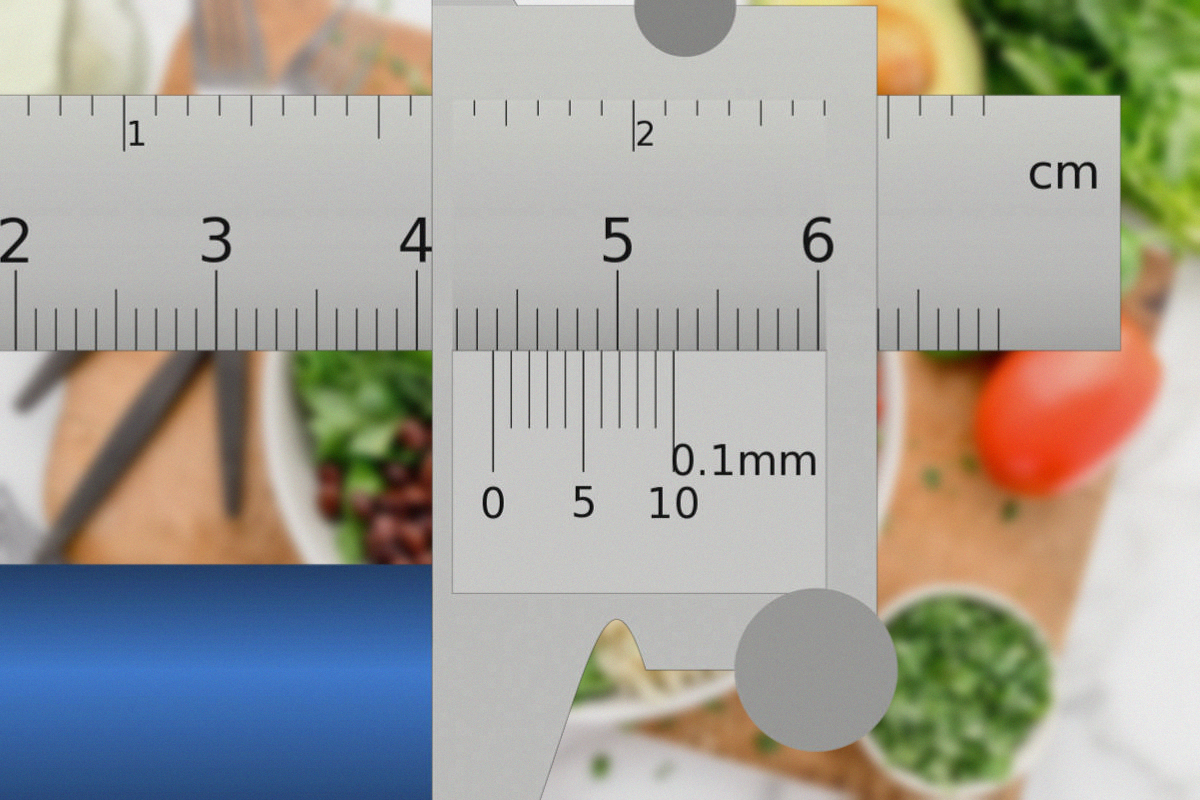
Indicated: {"value": 43.8, "unit": "mm"}
